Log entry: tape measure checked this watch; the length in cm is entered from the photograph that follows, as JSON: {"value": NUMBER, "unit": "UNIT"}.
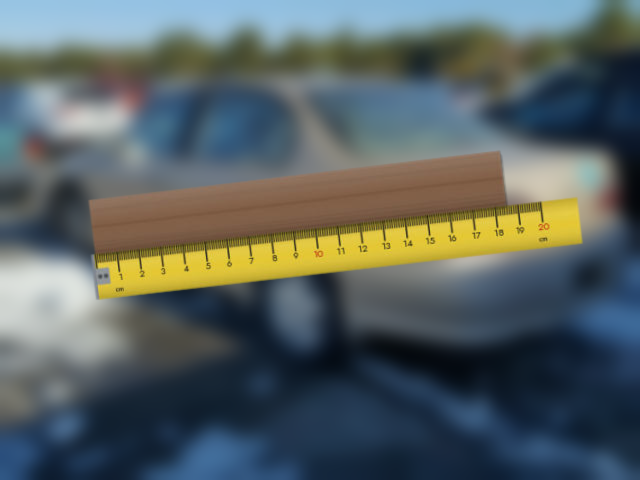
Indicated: {"value": 18.5, "unit": "cm"}
